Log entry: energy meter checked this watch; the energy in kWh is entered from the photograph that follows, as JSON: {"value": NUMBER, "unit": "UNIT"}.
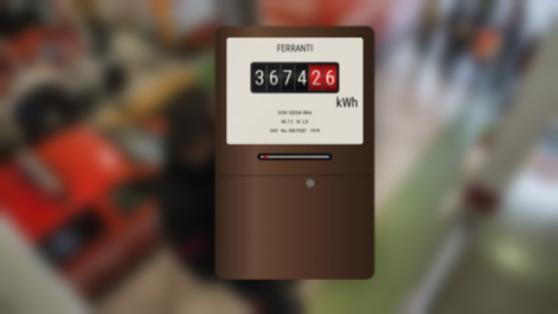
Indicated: {"value": 3674.26, "unit": "kWh"}
